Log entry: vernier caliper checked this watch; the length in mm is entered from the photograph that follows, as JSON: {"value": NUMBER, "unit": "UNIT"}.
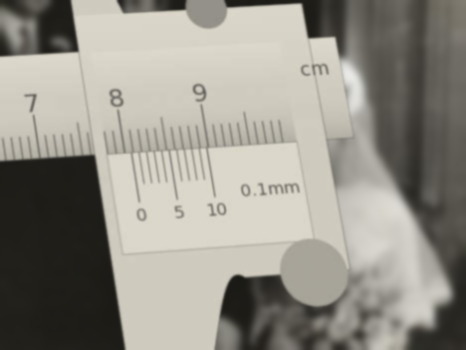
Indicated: {"value": 80.8, "unit": "mm"}
